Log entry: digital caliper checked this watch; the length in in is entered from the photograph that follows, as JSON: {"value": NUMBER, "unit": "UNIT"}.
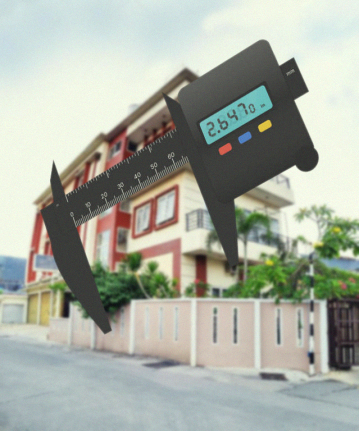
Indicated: {"value": 2.6470, "unit": "in"}
